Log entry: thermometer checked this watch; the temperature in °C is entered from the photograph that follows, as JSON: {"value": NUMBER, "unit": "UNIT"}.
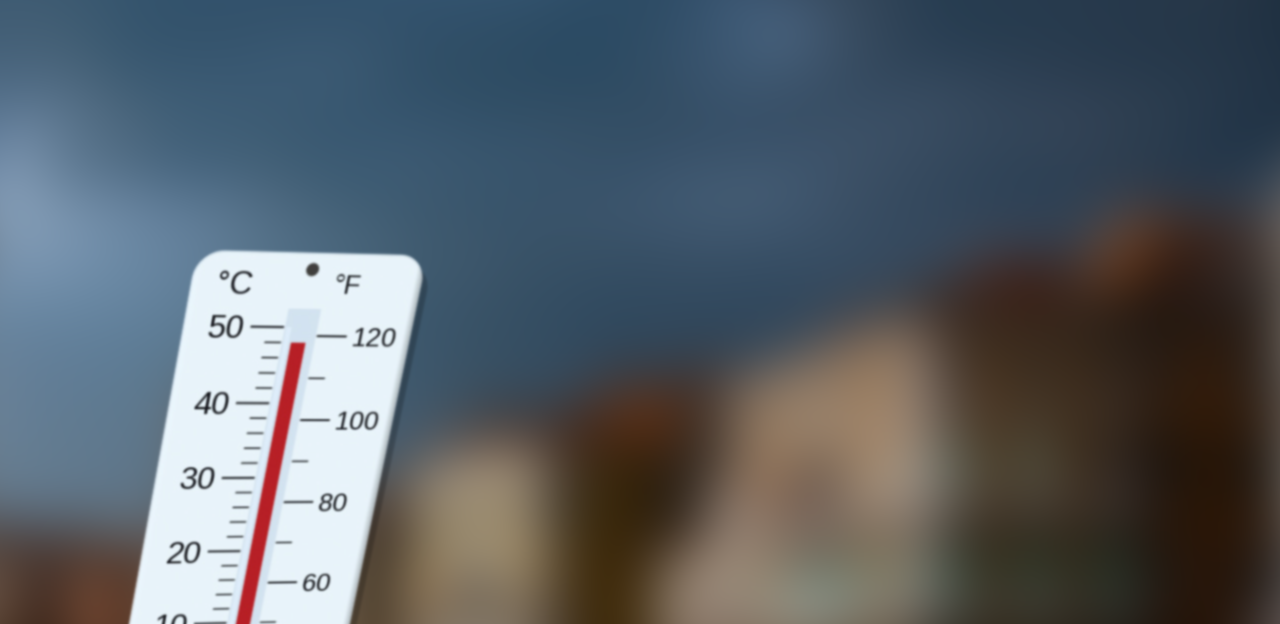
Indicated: {"value": 48, "unit": "°C"}
